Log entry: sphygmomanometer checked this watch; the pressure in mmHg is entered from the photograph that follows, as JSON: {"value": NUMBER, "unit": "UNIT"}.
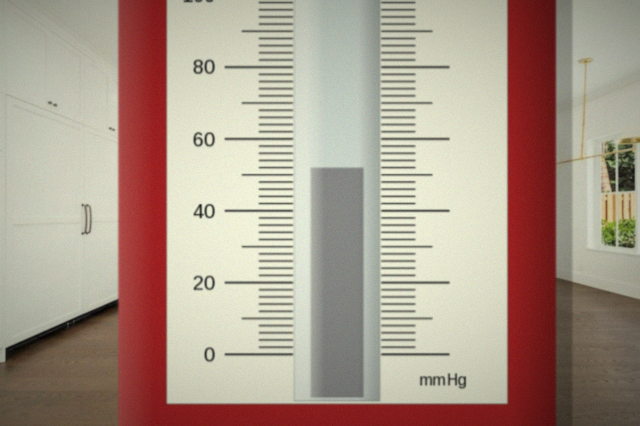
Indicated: {"value": 52, "unit": "mmHg"}
